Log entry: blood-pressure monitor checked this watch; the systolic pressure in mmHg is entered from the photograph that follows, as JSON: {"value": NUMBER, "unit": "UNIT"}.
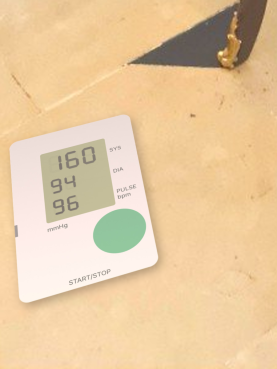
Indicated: {"value": 160, "unit": "mmHg"}
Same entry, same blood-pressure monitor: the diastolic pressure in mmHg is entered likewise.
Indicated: {"value": 94, "unit": "mmHg"}
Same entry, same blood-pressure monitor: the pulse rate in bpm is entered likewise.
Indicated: {"value": 96, "unit": "bpm"}
